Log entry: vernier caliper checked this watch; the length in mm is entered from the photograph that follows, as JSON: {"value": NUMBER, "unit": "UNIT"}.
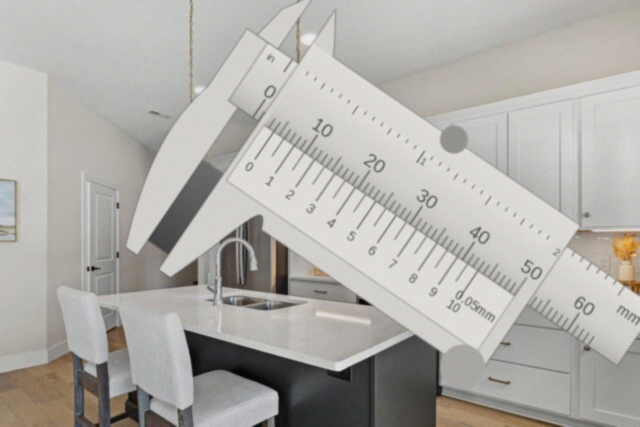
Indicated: {"value": 4.0, "unit": "mm"}
